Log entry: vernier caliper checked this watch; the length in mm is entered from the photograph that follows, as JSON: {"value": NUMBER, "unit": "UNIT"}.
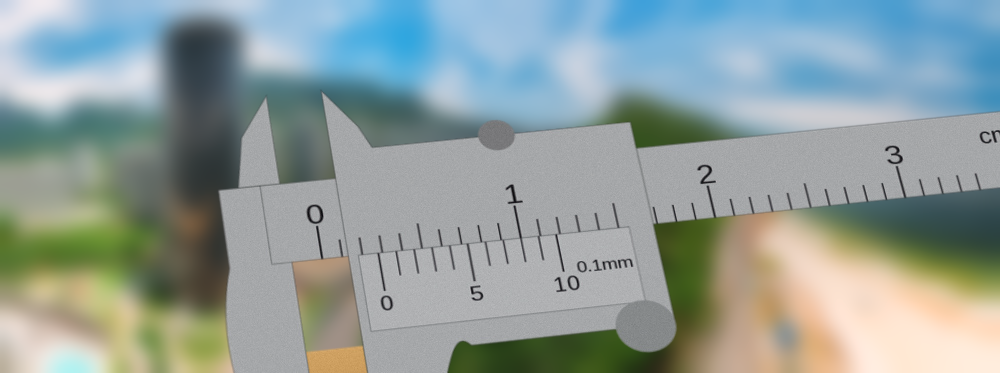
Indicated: {"value": 2.8, "unit": "mm"}
